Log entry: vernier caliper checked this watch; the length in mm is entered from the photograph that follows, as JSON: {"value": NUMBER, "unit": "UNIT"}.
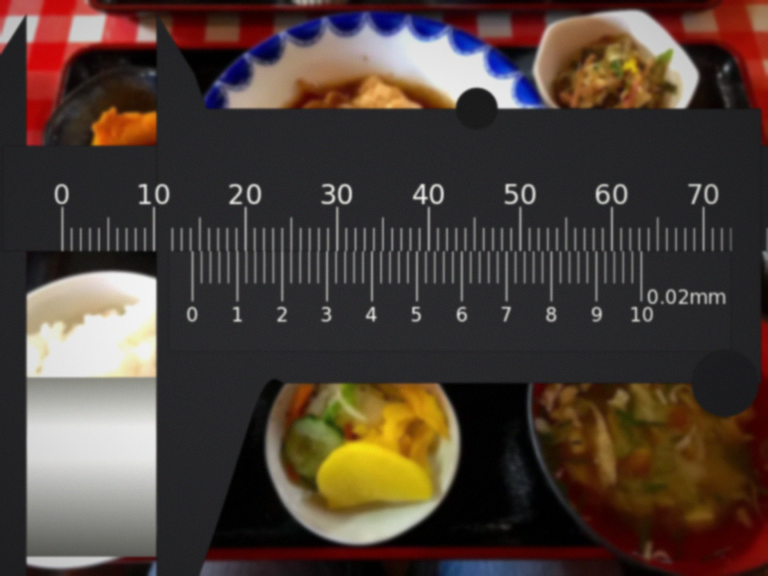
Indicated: {"value": 14.2, "unit": "mm"}
